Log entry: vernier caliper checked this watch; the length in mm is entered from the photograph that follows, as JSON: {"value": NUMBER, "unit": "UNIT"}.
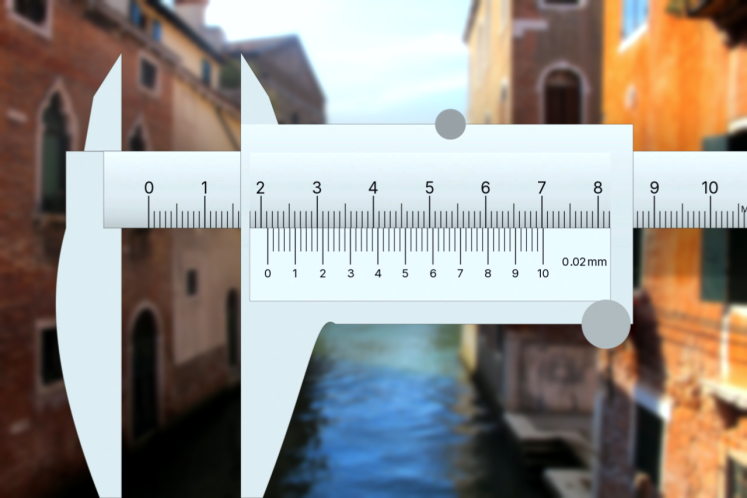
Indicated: {"value": 21.2, "unit": "mm"}
